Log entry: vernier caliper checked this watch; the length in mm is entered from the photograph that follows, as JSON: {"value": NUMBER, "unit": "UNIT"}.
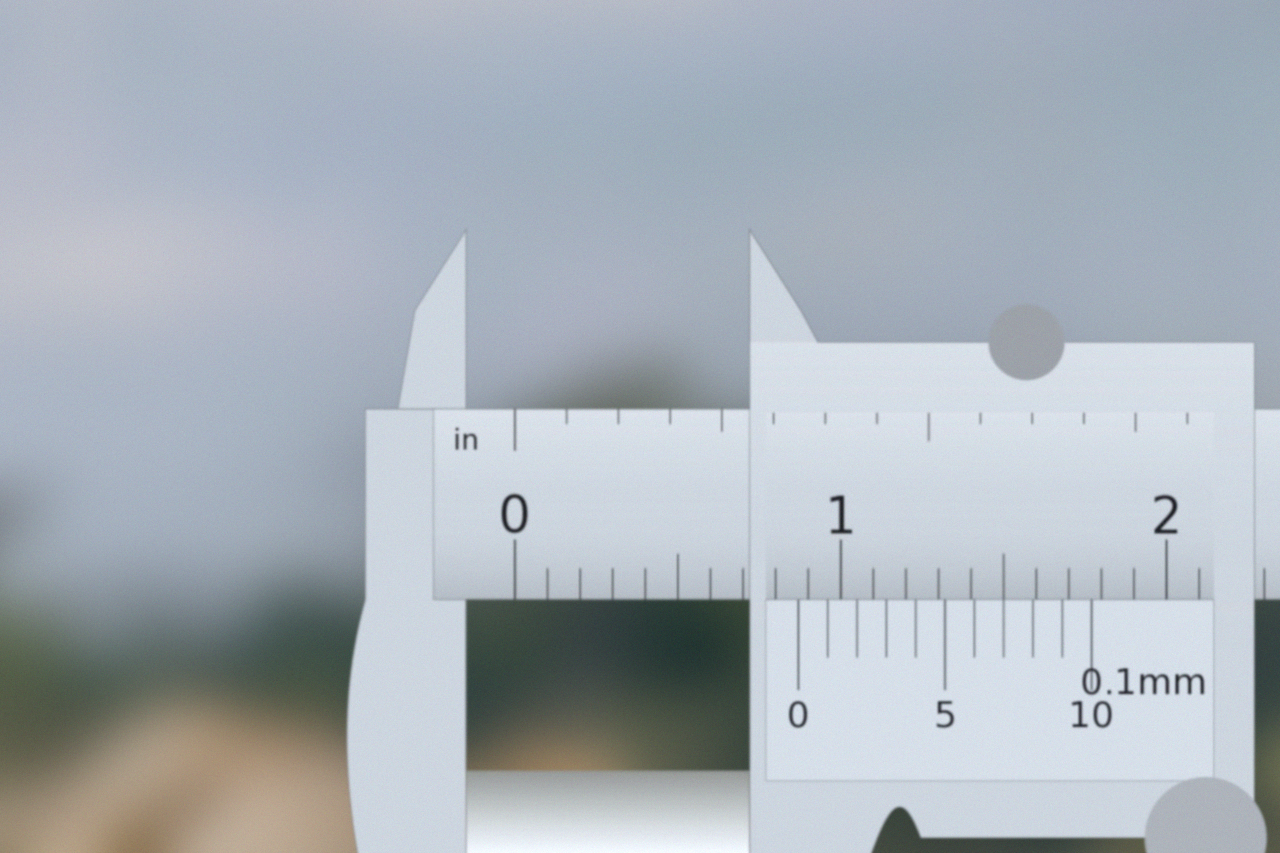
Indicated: {"value": 8.7, "unit": "mm"}
